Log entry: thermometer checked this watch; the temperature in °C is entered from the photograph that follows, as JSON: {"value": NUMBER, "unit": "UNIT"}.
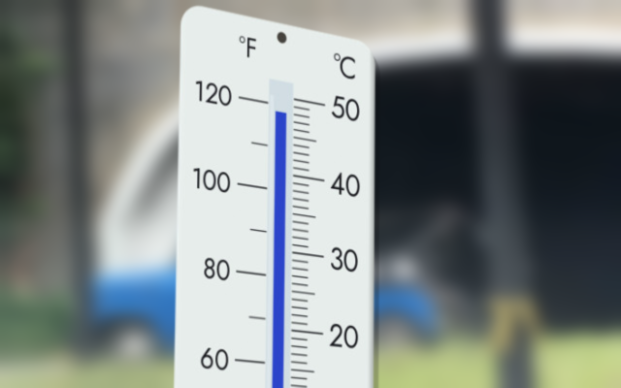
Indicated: {"value": 48, "unit": "°C"}
